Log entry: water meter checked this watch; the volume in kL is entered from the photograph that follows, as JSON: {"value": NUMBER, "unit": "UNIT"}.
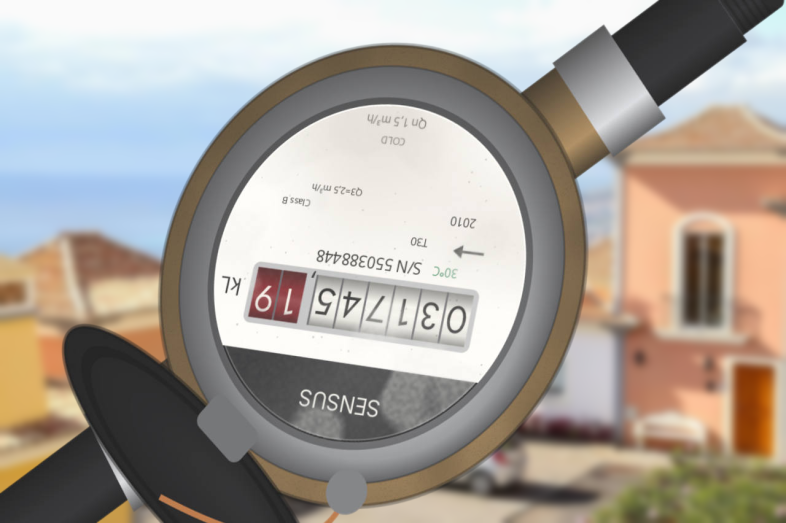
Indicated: {"value": 31745.19, "unit": "kL"}
